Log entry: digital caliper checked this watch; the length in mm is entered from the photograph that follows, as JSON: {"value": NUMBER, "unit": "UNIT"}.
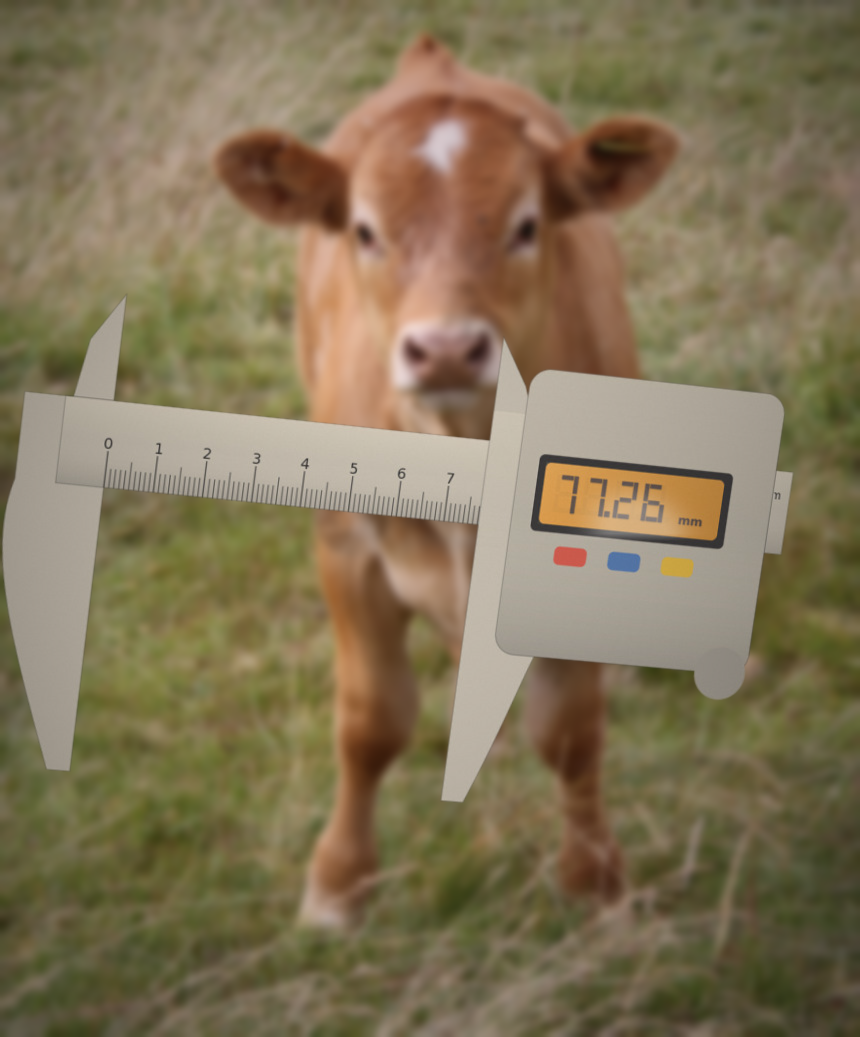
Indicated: {"value": 77.26, "unit": "mm"}
